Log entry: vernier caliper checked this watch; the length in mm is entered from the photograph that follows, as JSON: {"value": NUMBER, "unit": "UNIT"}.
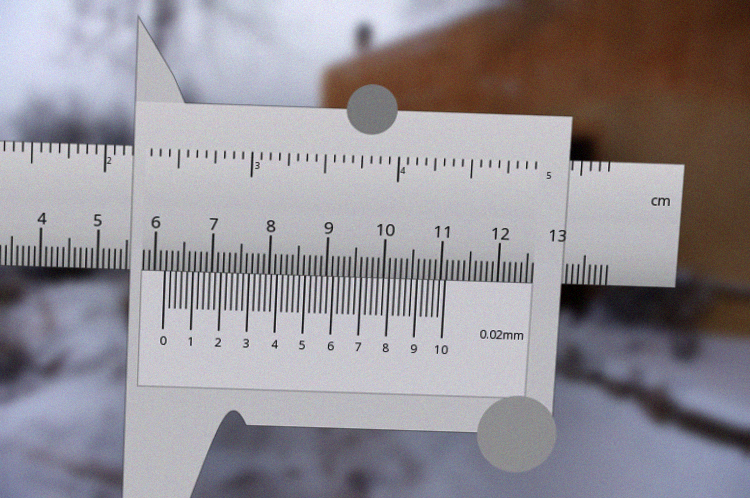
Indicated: {"value": 61.8, "unit": "mm"}
